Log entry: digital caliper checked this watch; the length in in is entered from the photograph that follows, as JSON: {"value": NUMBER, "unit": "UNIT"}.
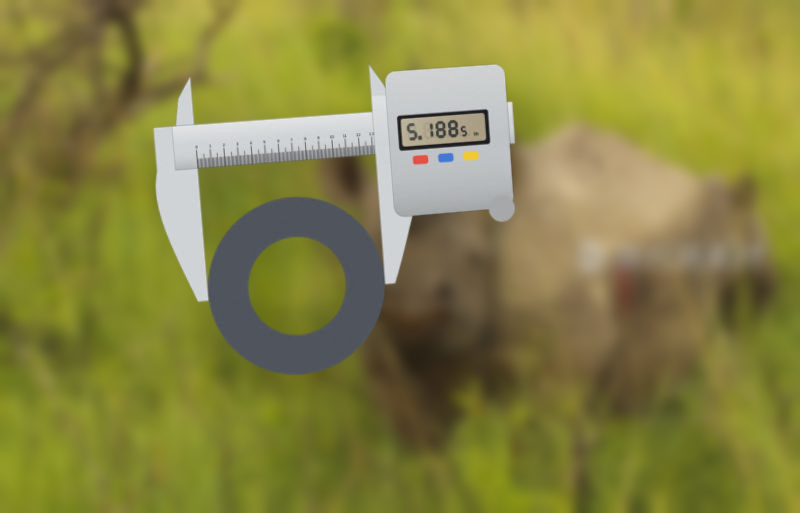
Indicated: {"value": 5.1885, "unit": "in"}
